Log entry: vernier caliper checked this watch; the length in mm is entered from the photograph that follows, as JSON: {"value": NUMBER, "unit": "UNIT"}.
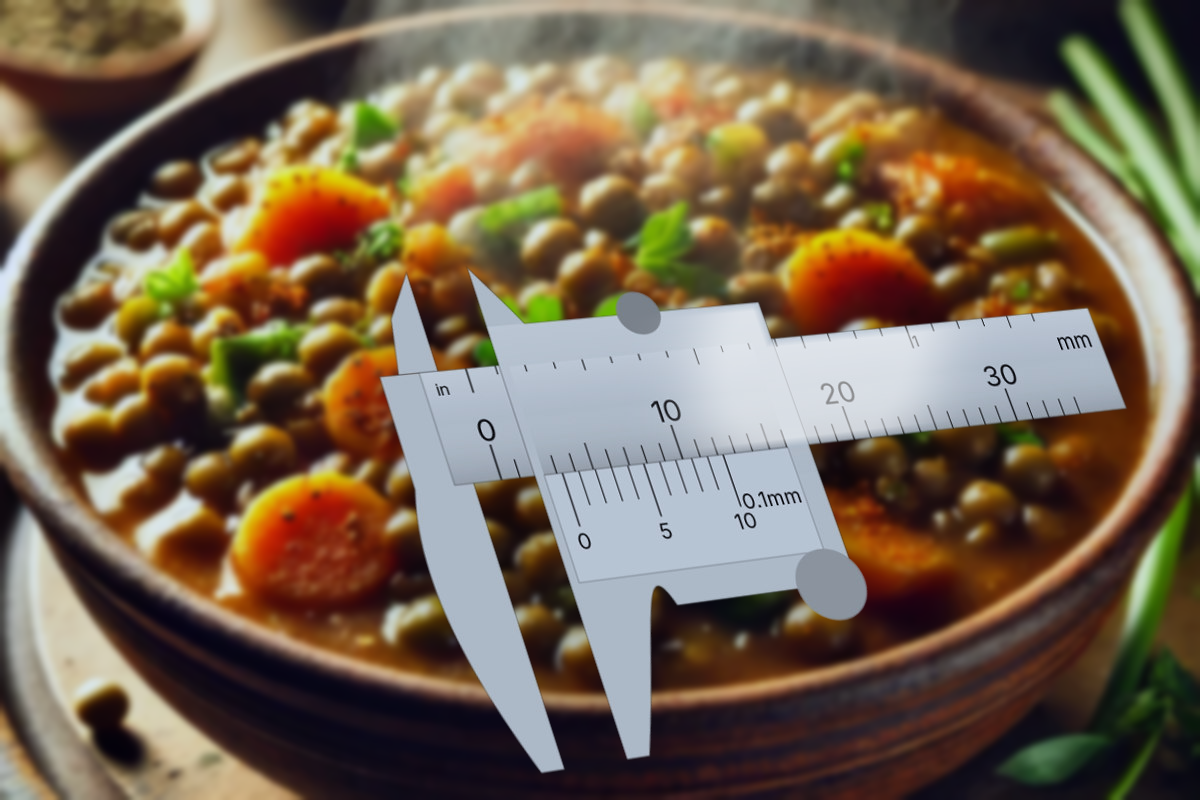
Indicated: {"value": 3.3, "unit": "mm"}
